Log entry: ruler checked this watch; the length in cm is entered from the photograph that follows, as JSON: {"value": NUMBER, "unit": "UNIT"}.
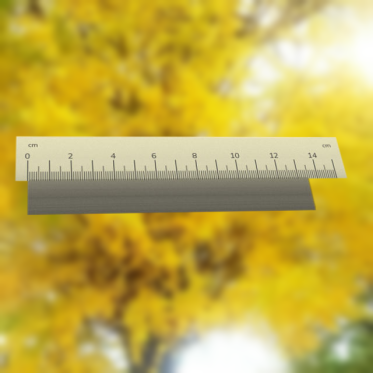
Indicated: {"value": 13.5, "unit": "cm"}
